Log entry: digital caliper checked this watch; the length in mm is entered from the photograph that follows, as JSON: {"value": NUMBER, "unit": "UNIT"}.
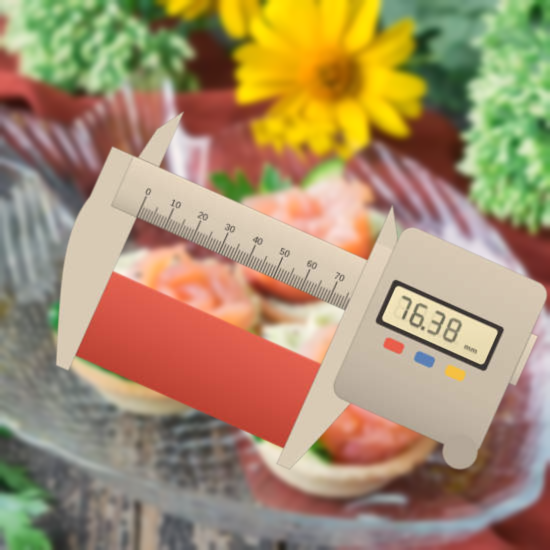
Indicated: {"value": 76.38, "unit": "mm"}
